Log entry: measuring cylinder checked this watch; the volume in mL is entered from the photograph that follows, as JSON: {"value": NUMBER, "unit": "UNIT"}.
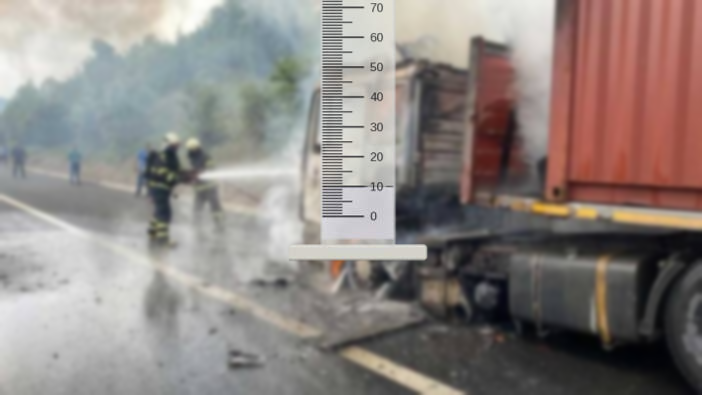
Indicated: {"value": 10, "unit": "mL"}
